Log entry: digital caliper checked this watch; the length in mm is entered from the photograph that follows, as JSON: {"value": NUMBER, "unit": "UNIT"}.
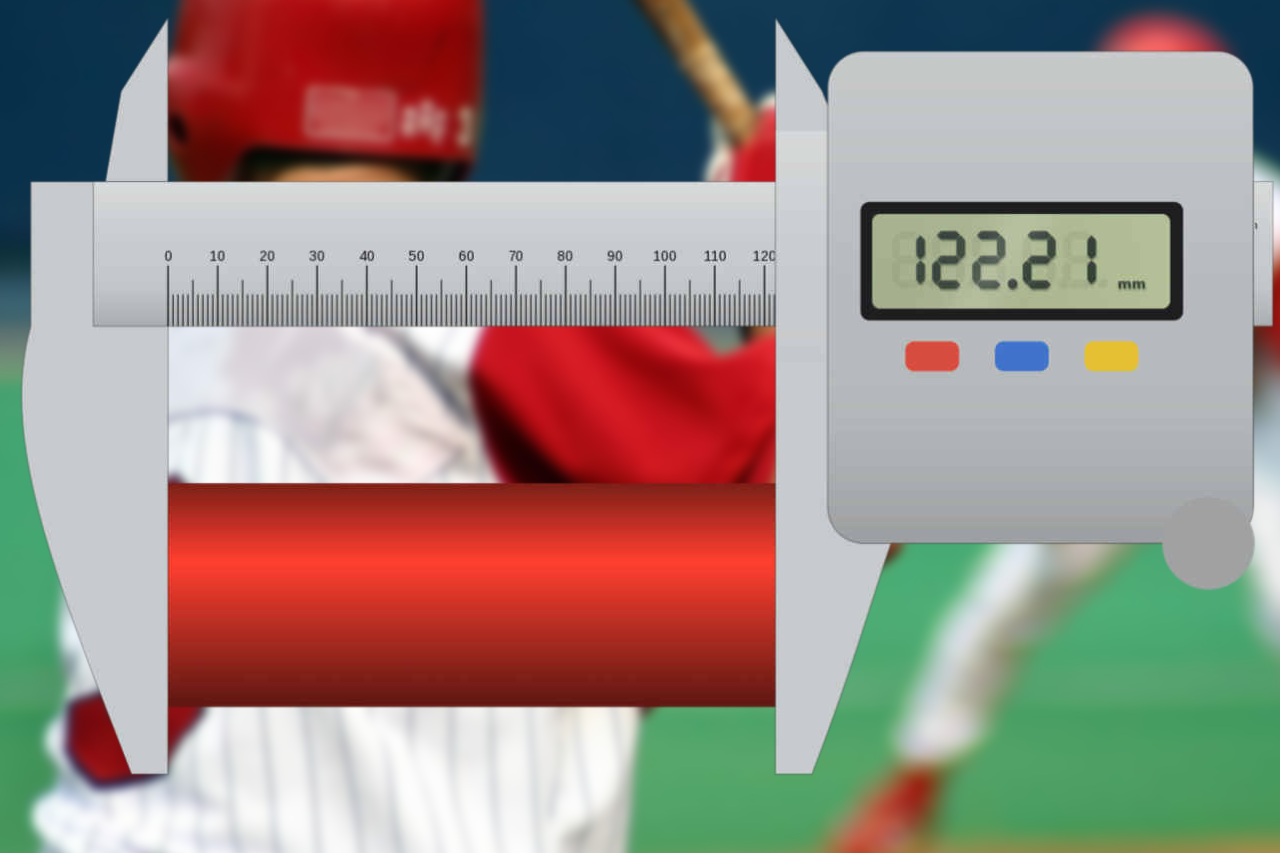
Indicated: {"value": 122.21, "unit": "mm"}
